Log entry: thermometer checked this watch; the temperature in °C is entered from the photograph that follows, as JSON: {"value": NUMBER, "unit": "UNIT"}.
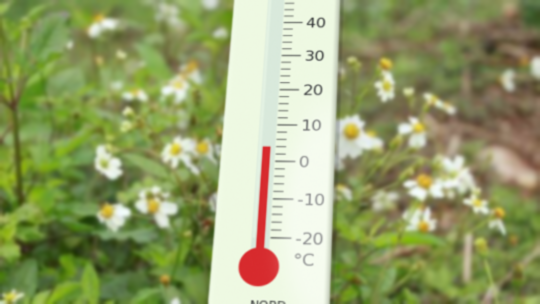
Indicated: {"value": 4, "unit": "°C"}
